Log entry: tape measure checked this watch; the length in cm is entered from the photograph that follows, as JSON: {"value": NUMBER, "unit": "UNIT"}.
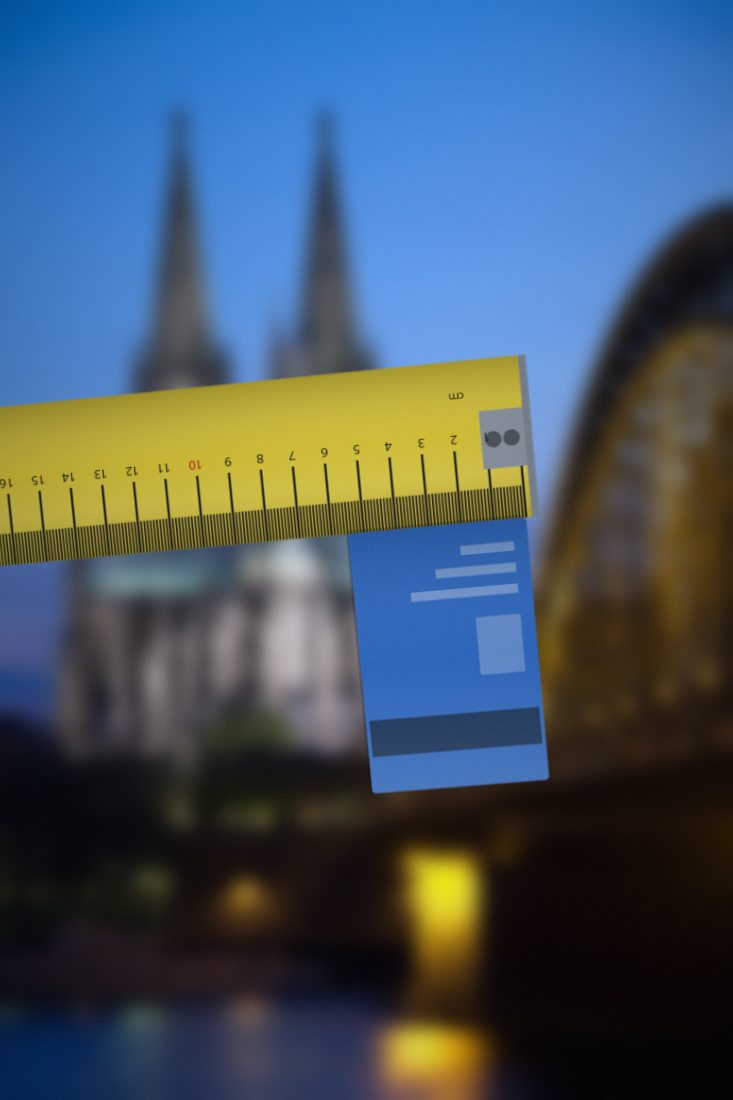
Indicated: {"value": 5.5, "unit": "cm"}
